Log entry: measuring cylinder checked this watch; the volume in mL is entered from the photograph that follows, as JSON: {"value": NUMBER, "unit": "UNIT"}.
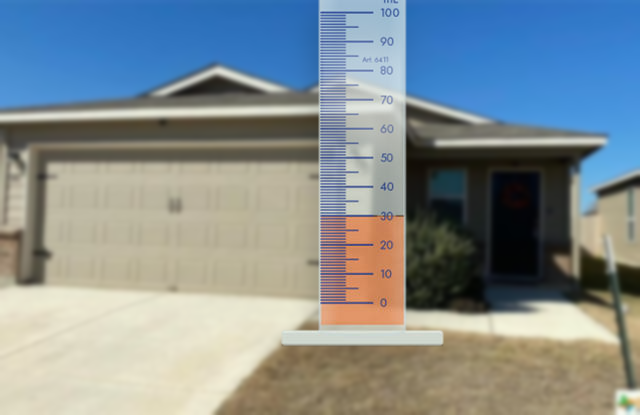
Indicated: {"value": 30, "unit": "mL"}
